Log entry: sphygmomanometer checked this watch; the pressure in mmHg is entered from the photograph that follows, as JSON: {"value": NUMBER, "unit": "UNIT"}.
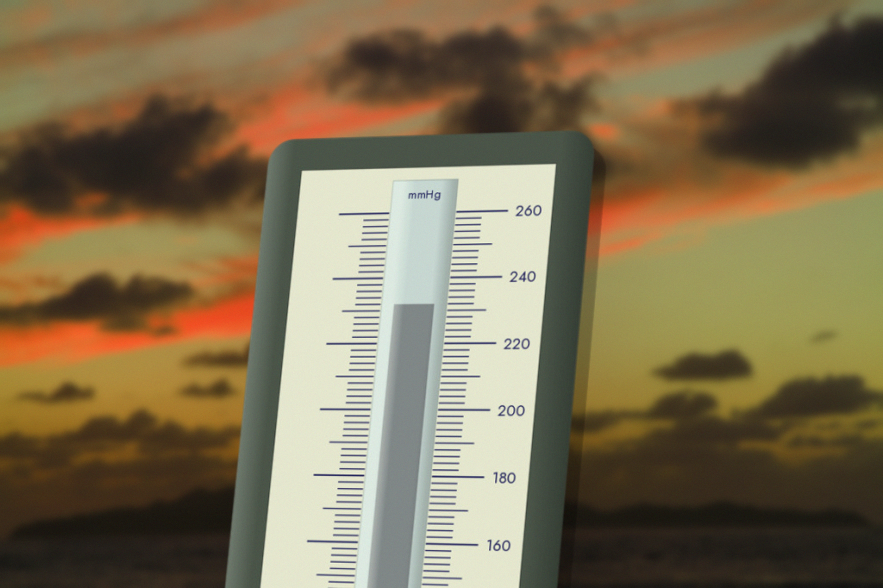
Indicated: {"value": 232, "unit": "mmHg"}
